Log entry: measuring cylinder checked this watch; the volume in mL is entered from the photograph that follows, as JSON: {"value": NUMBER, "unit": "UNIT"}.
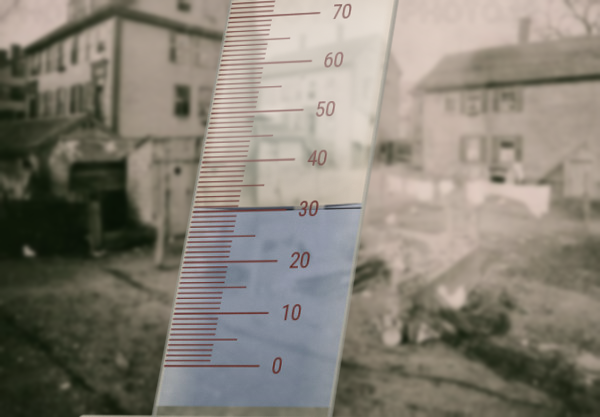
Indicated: {"value": 30, "unit": "mL"}
